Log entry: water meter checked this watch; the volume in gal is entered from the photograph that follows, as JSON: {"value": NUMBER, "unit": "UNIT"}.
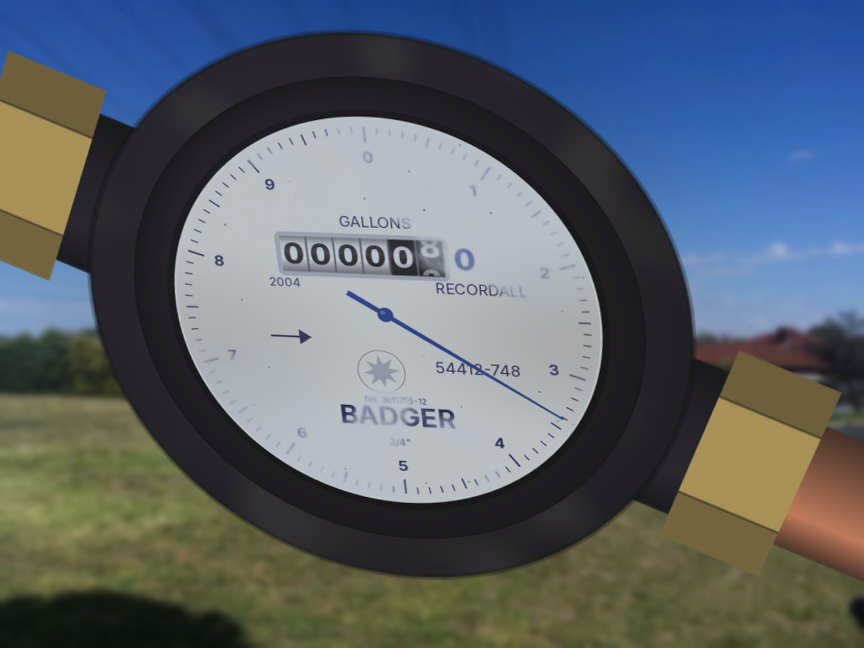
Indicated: {"value": 83.4, "unit": "gal"}
